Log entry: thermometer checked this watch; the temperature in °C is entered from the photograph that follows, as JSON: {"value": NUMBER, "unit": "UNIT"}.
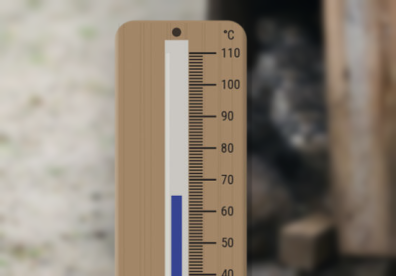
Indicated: {"value": 65, "unit": "°C"}
